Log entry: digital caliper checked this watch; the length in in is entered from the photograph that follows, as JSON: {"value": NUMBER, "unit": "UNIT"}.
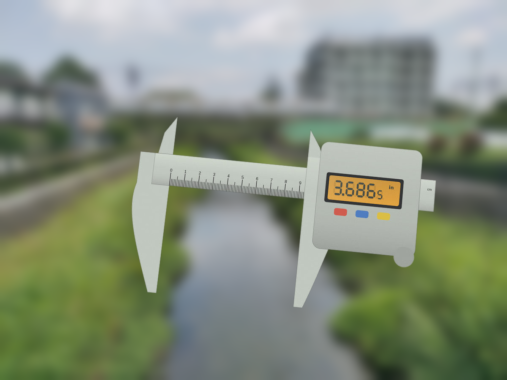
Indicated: {"value": 3.6865, "unit": "in"}
